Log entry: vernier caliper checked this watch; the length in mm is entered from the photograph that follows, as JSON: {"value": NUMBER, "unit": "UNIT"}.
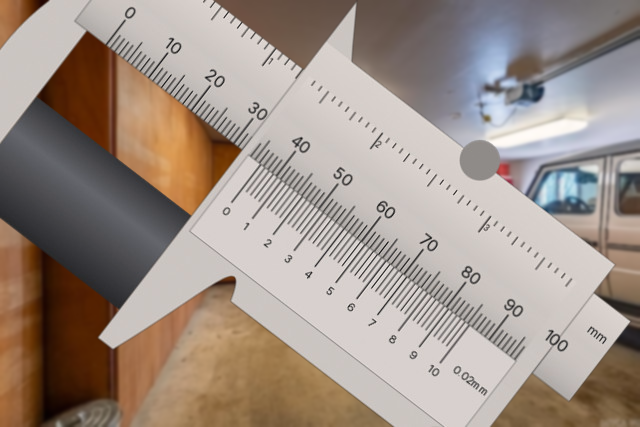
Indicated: {"value": 36.4, "unit": "mm"}
